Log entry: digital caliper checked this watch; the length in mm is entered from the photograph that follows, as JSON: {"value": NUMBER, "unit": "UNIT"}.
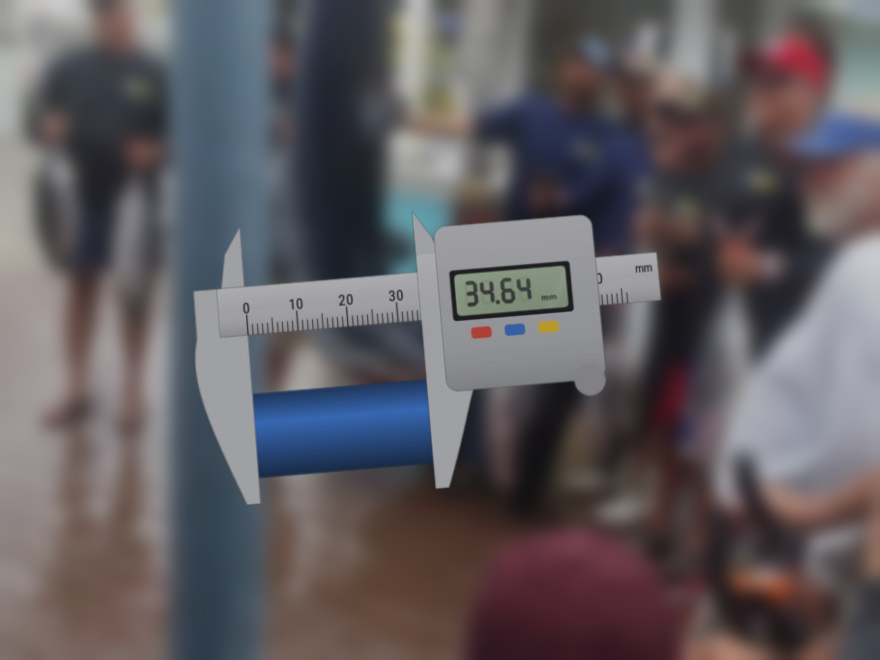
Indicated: {"value": 34.64, "unit": "mm"}
